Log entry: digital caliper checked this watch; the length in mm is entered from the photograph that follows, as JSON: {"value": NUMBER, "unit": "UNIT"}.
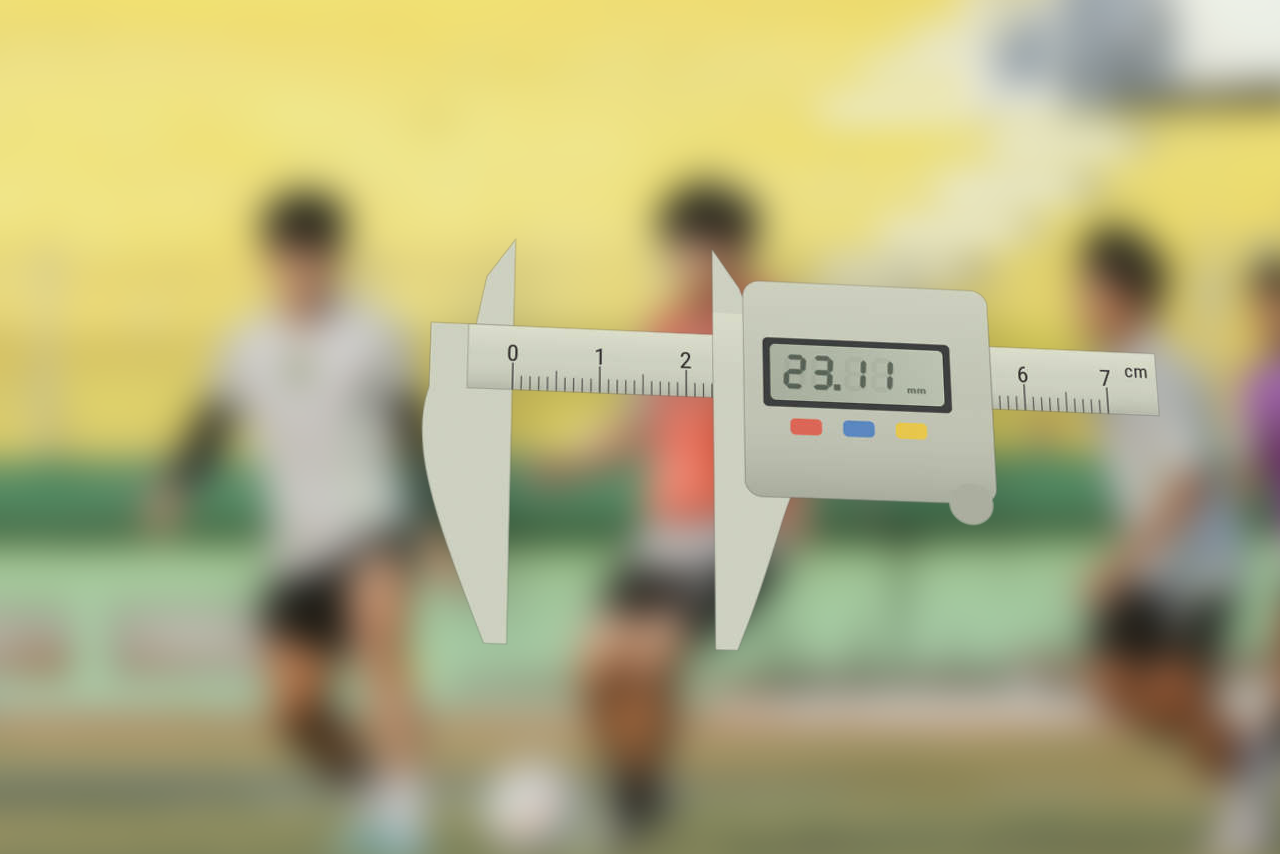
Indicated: {"value": 23.11, "unit": "mm"}
